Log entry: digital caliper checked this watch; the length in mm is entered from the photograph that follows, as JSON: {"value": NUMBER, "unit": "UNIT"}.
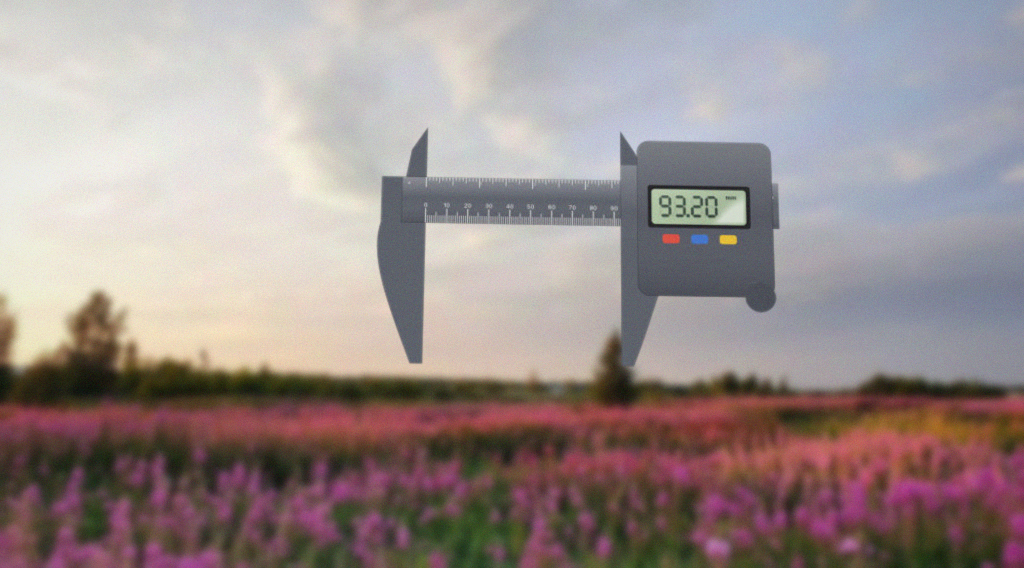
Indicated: {"value": 93.20, "unit": "mm"}
